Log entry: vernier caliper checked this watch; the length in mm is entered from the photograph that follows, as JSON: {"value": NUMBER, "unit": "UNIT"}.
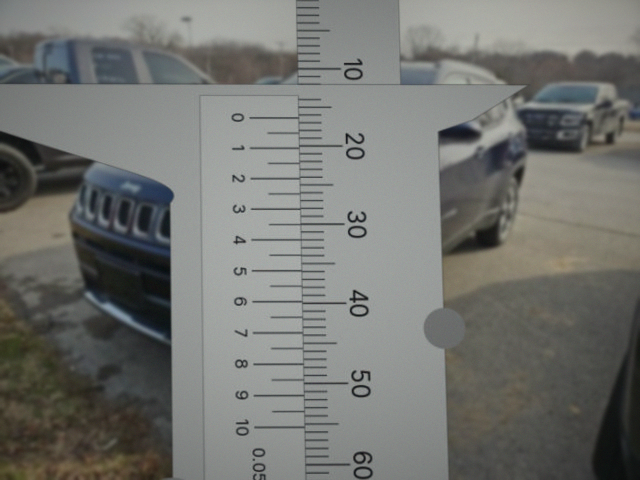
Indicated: {"value": 16.4, "unit": "mm"}
